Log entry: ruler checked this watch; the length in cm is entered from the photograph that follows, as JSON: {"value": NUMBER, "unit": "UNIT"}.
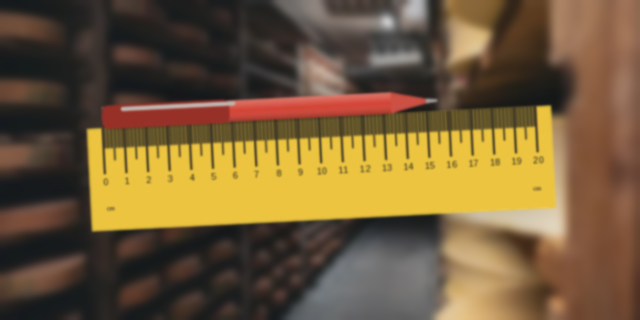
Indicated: {"value": 15.5, "unit": "cm"}
